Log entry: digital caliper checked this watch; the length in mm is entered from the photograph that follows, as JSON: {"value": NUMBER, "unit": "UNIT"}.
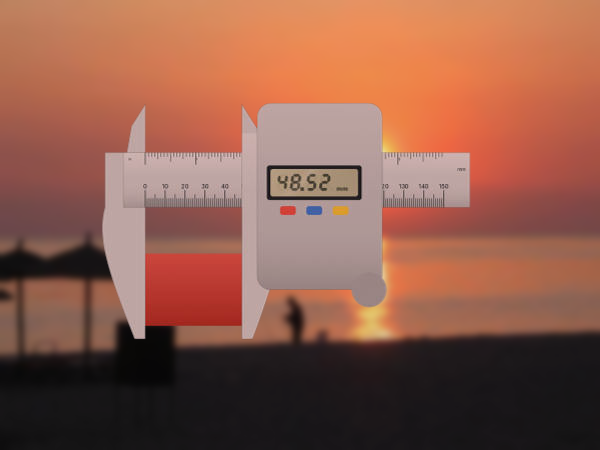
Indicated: {"value": 48.52, "unit": "mm"}
